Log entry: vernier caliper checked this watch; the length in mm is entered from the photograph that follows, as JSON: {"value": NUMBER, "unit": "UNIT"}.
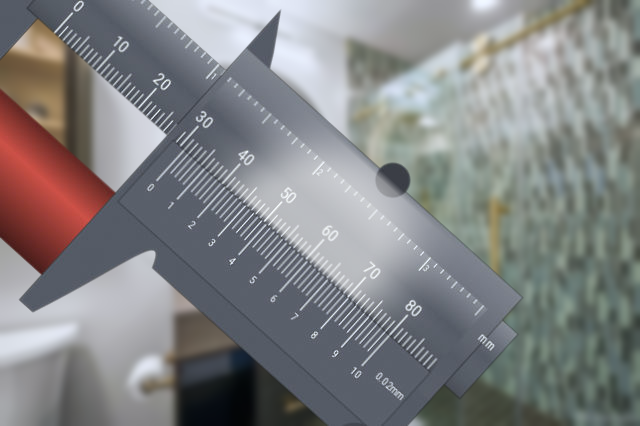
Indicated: {"value": 31.0, "unit": "mm"}
